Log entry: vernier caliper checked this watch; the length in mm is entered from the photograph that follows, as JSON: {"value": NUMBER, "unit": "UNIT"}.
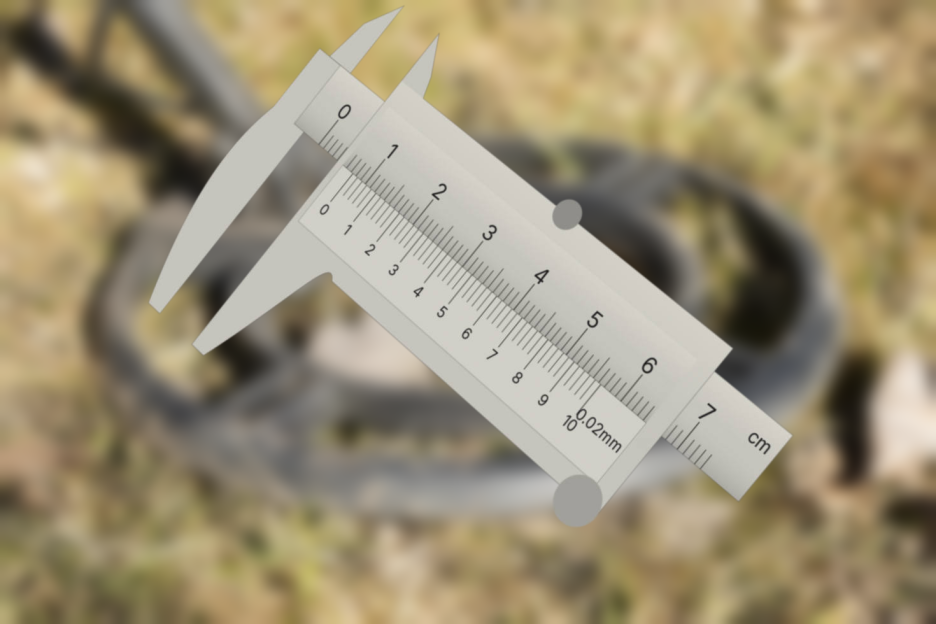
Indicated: {"value": 7.4, "unit": "mm"}
